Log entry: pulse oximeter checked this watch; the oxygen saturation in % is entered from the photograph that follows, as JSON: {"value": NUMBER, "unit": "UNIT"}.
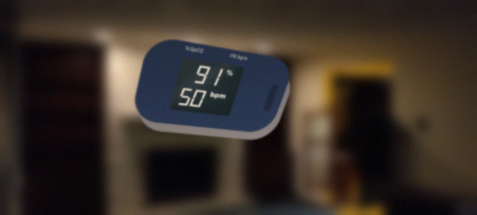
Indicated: {"value": 91, "unit": "%"}
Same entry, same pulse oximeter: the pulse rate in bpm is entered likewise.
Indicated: {"value": 50, "unit": "bpm"}
